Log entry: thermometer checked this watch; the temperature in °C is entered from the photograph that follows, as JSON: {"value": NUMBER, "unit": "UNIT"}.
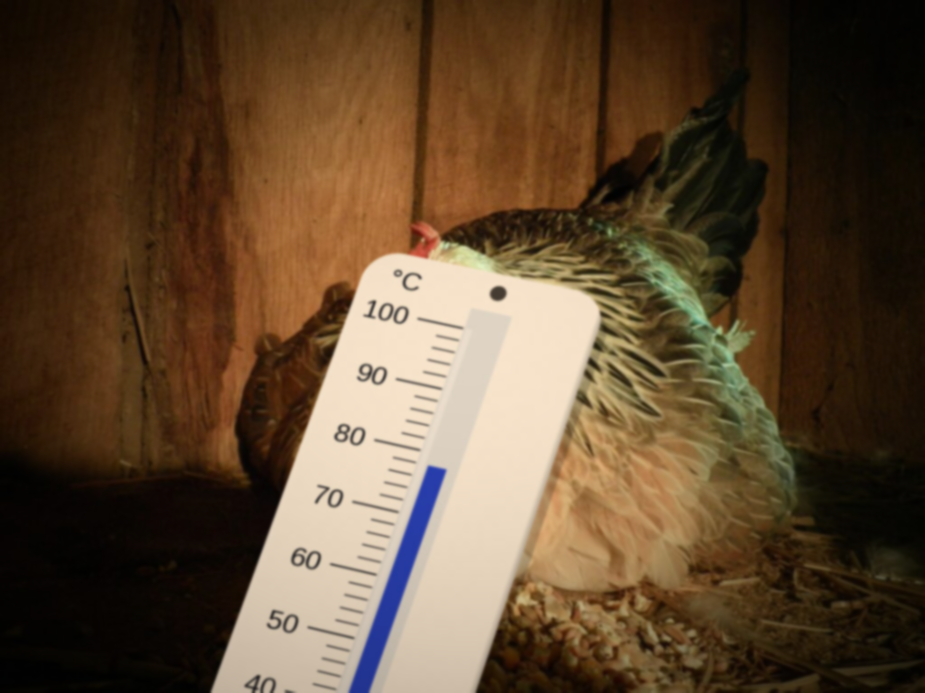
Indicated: {"value": 78, "unit": "°C"}
